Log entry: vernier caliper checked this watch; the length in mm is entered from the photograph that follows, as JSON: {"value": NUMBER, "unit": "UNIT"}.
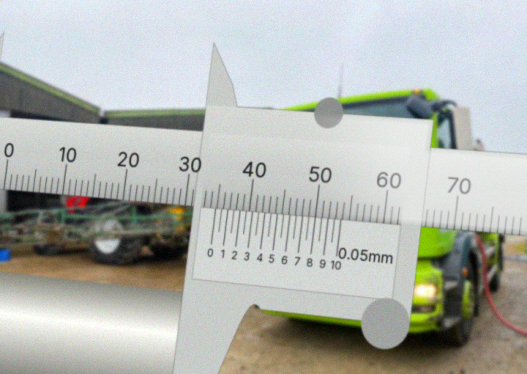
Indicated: {"value": 34.8, "unit": "mm"}
